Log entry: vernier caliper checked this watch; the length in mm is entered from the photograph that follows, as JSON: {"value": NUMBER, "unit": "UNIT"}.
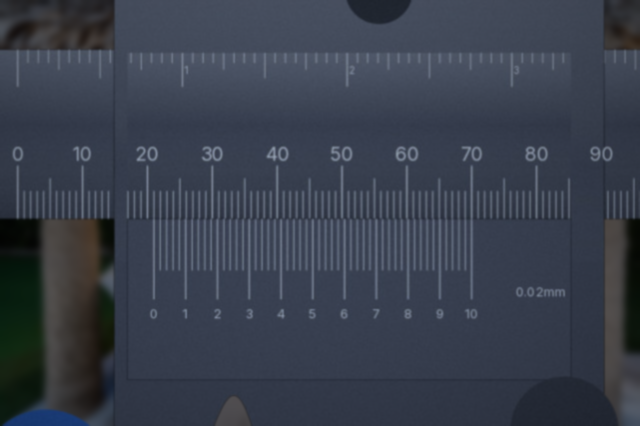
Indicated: {"value": 21.0, "unit": "mm"}
